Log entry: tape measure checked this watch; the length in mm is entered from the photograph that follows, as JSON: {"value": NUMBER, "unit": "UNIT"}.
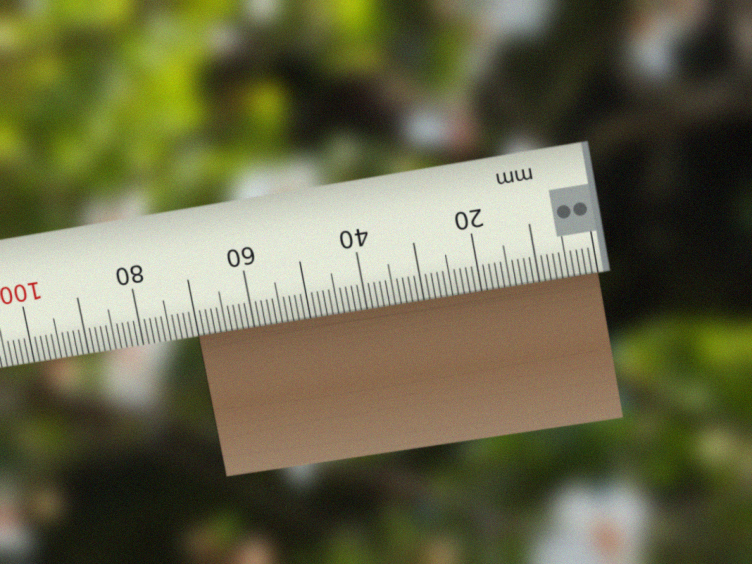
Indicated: {"value": 70, "unit": "mm"}
